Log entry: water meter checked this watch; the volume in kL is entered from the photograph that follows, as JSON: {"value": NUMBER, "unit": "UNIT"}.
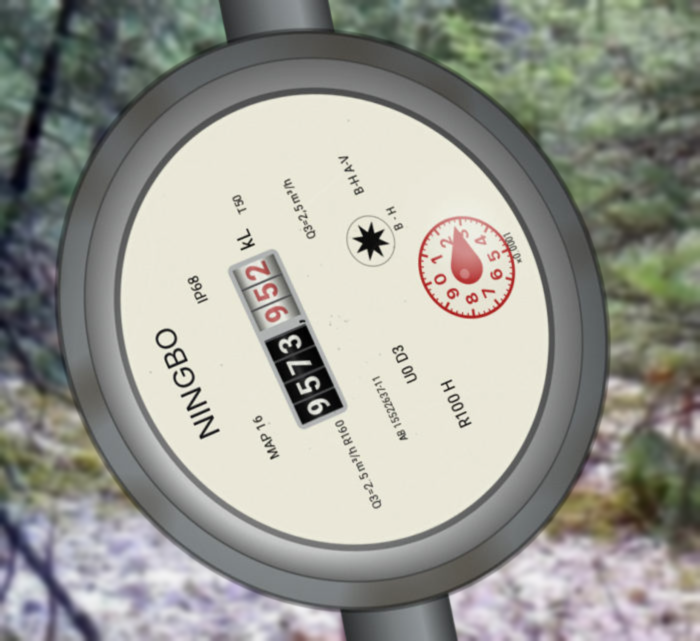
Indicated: {"value": 9573.9522, "unit": "kL"}
